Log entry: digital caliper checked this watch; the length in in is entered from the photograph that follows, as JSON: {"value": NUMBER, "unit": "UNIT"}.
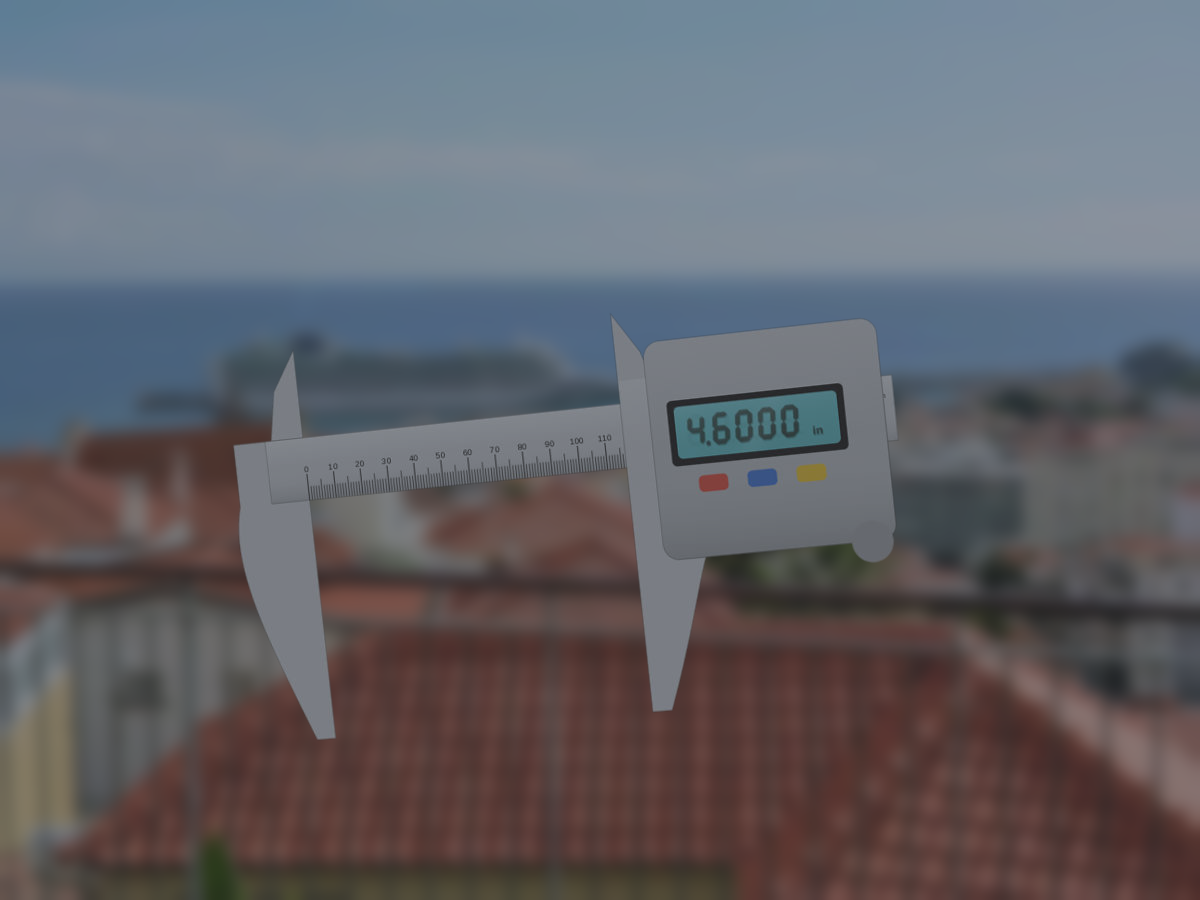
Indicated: {"value": 4.6000, "unit": "in"}
